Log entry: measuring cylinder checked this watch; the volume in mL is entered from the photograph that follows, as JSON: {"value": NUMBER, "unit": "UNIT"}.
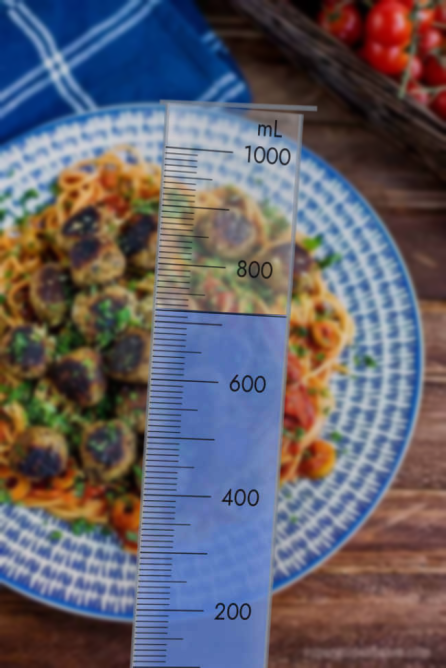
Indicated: {"value": 720, "unit": "mL"}
